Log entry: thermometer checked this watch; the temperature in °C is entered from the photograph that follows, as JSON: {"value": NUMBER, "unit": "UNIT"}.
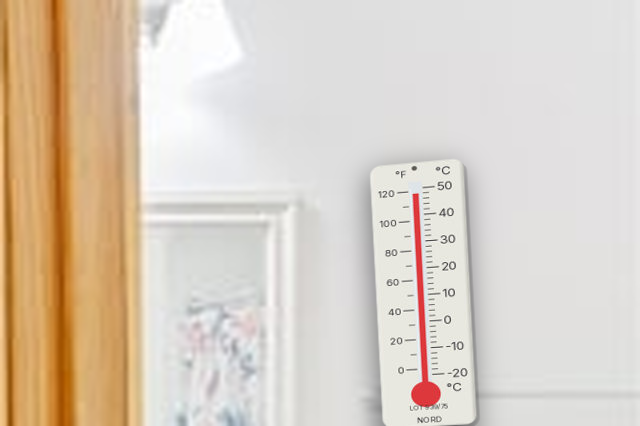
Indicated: {"value": 48, "unit": "°C"}
